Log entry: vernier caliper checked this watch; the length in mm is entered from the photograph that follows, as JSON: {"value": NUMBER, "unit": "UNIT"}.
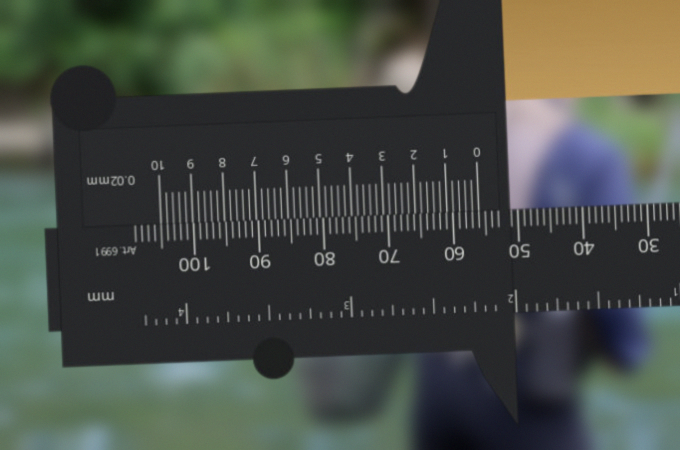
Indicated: {"value": 56.0, "unit": "mm"}
